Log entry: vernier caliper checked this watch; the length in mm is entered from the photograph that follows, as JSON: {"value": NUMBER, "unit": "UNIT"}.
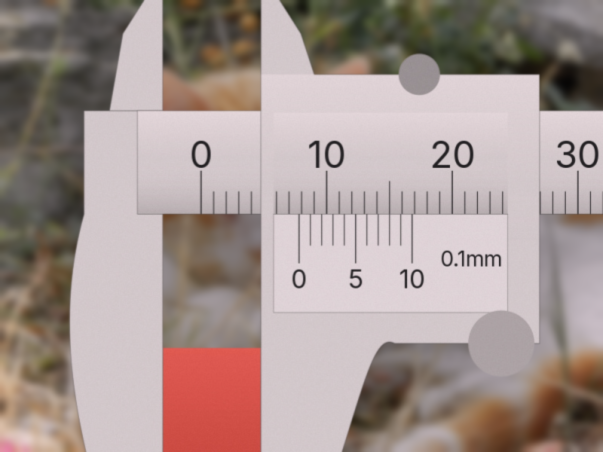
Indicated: {"value": 7.8, "unit": "mm"}
